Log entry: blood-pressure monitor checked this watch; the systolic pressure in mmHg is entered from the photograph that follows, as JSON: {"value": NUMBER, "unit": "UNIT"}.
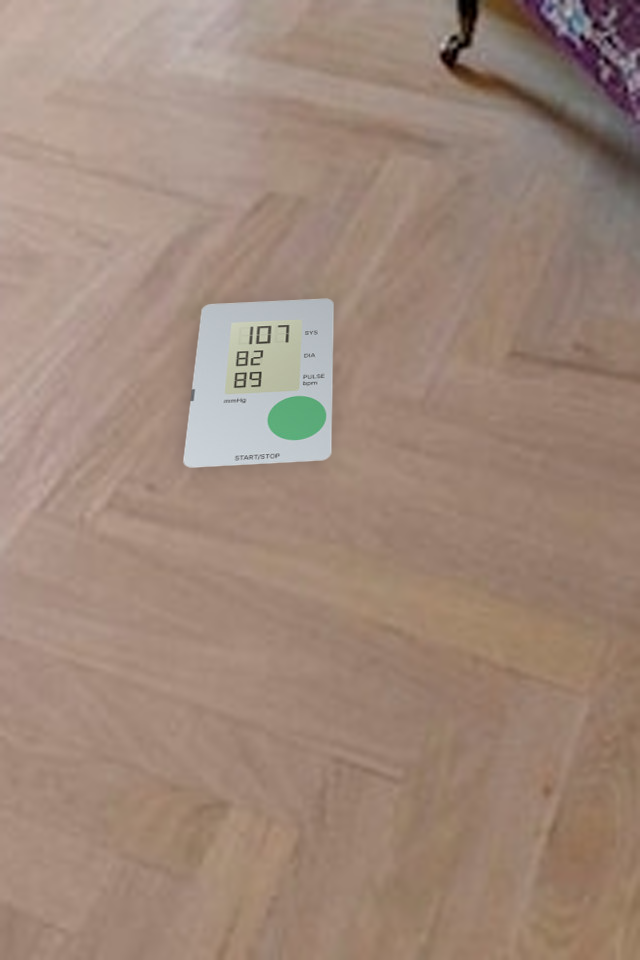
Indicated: {"value": 107, "unit": "mmHg"}
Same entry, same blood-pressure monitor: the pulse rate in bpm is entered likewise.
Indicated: {"value": 89, "unit": "bpm"}
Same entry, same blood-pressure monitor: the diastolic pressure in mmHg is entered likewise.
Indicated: {"value": 82, "unit": "mmHg"}
